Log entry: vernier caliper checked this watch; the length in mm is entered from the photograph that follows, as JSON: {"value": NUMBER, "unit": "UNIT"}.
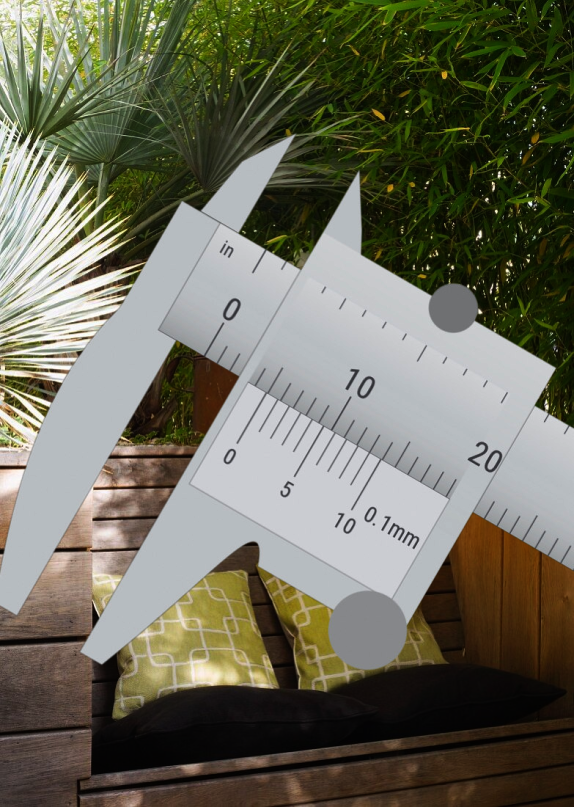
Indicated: {"value": 4.9, "unit": "mm"}
